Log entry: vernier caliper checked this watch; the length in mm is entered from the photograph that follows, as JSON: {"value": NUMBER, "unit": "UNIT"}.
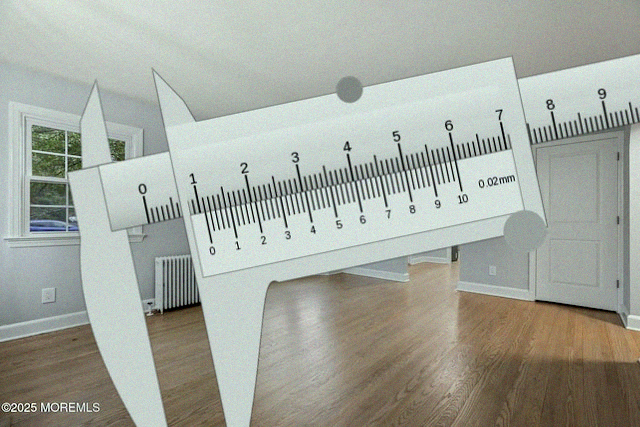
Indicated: {"value": 11.0, "unit": "mm"}
